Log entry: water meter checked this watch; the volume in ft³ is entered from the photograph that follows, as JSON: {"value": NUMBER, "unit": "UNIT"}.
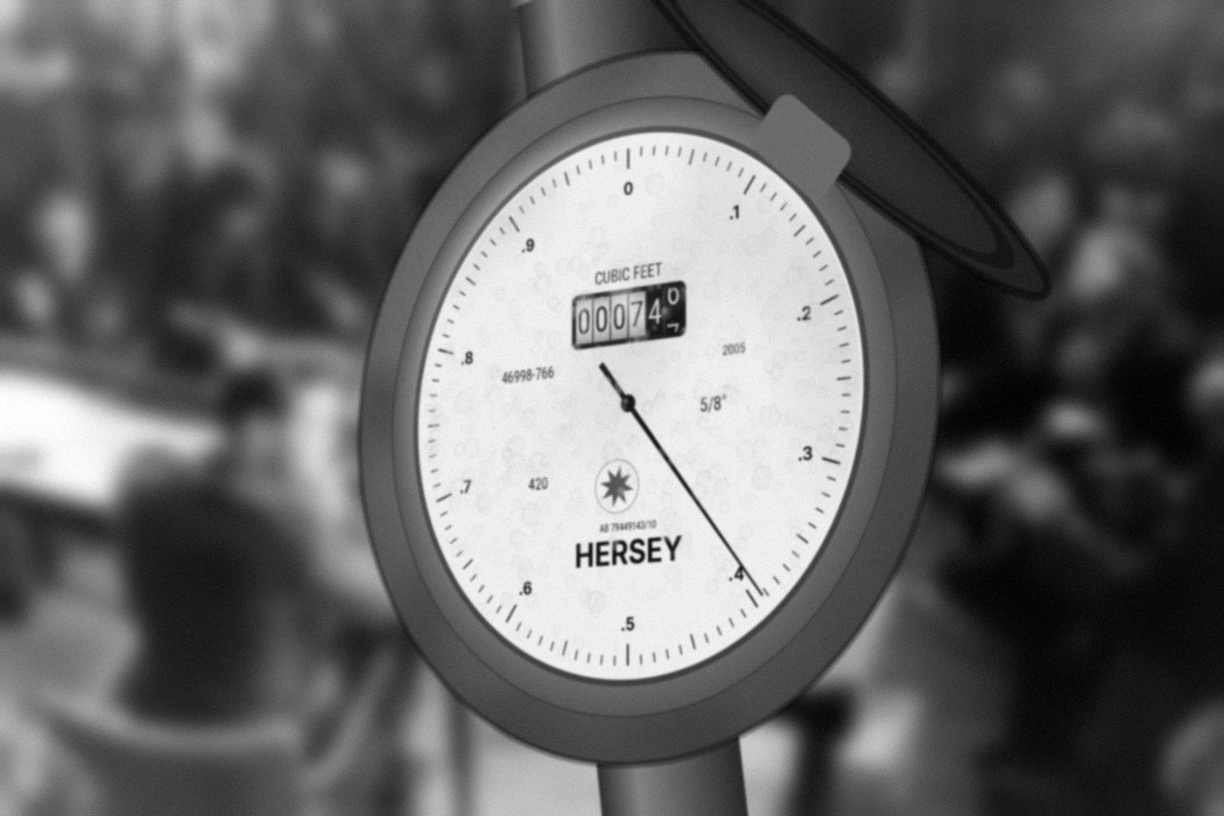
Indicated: {"value": 746.39, "unit": "ft³"}
